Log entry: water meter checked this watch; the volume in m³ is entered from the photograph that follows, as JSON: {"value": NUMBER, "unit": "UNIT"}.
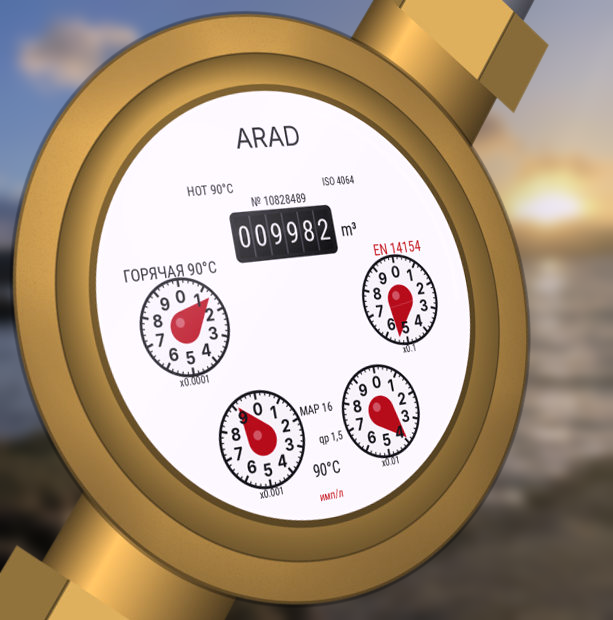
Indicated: {"value": 9982.5391, "unit": "m³"}
